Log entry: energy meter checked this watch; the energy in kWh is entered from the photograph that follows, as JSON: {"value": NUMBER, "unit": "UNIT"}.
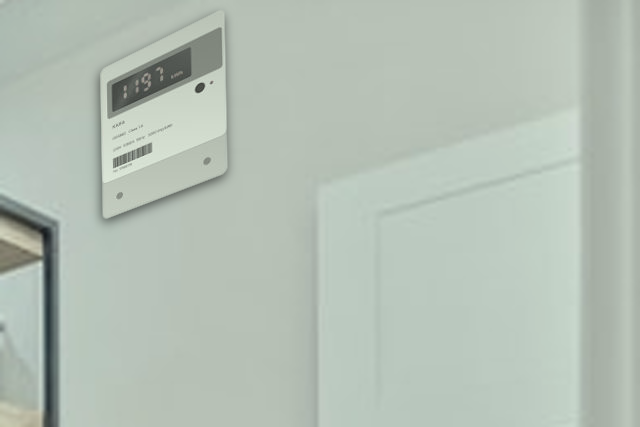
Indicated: {"value": 1197, "unit": "kWh"}
